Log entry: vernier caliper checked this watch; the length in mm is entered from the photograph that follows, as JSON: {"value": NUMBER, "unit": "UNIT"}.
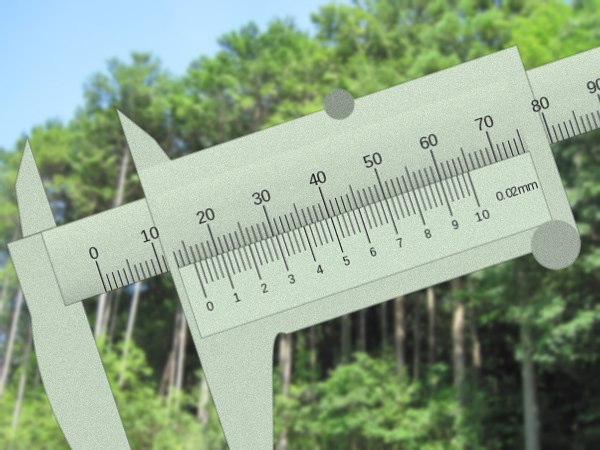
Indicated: {"value": 15.8, "unit": "mm"}
